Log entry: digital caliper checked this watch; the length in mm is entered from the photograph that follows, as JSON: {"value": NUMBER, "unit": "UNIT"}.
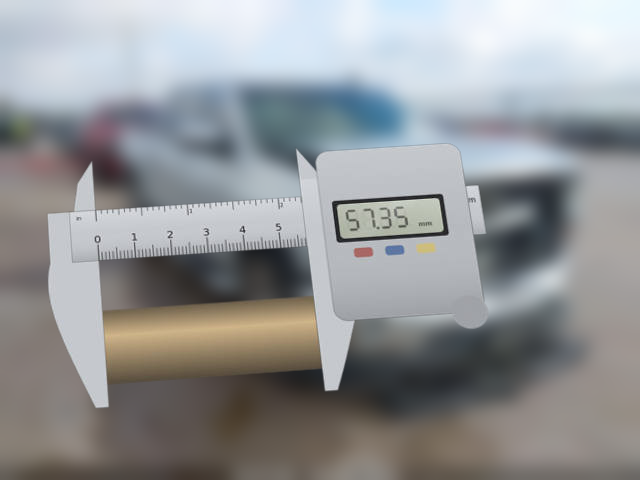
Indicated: {"value": 57.35, "unit": "mm"}
